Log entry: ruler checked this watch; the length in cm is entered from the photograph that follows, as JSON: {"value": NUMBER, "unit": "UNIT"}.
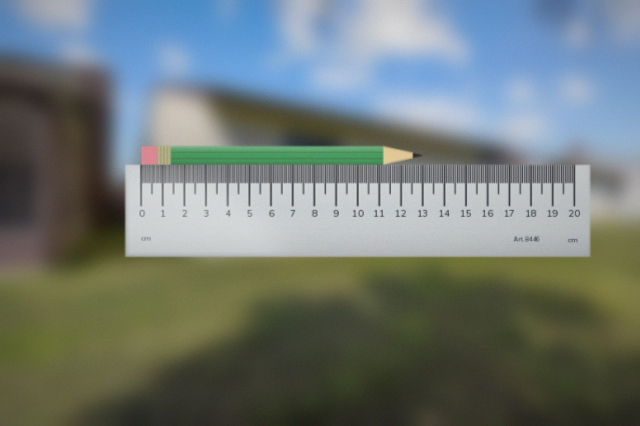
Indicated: {"value": 13, "unit": "cm"}
